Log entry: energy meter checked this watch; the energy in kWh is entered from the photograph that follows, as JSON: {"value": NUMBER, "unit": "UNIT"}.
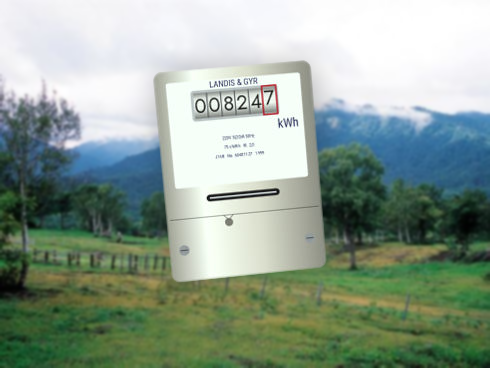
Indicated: {"value": 824.7, "unit": "kWh"}
